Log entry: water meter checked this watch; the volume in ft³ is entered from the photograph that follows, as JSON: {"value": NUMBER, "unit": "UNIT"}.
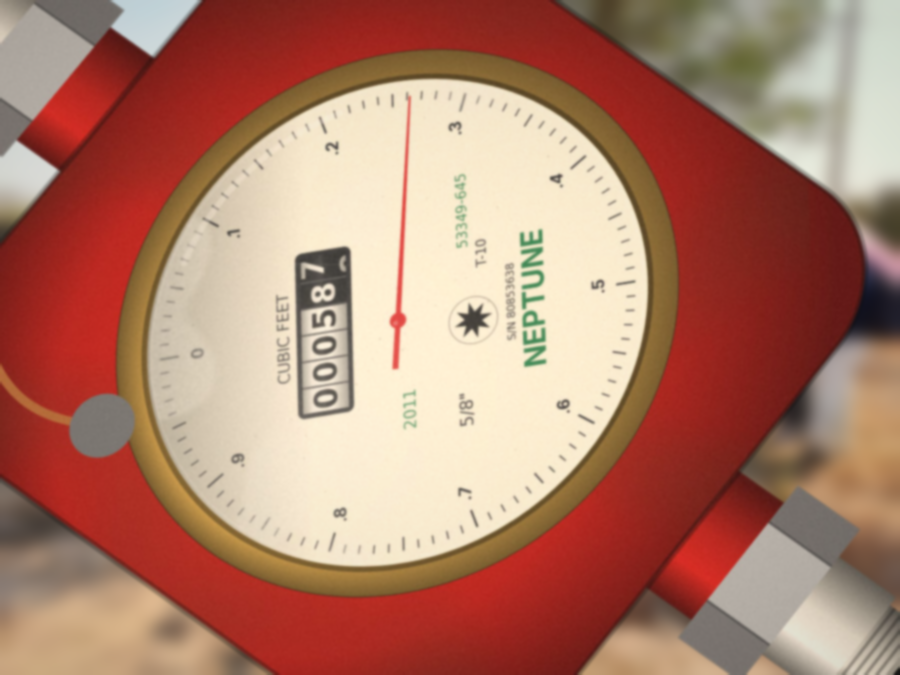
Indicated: {"value": 587.26, "unit": "ft³"}
